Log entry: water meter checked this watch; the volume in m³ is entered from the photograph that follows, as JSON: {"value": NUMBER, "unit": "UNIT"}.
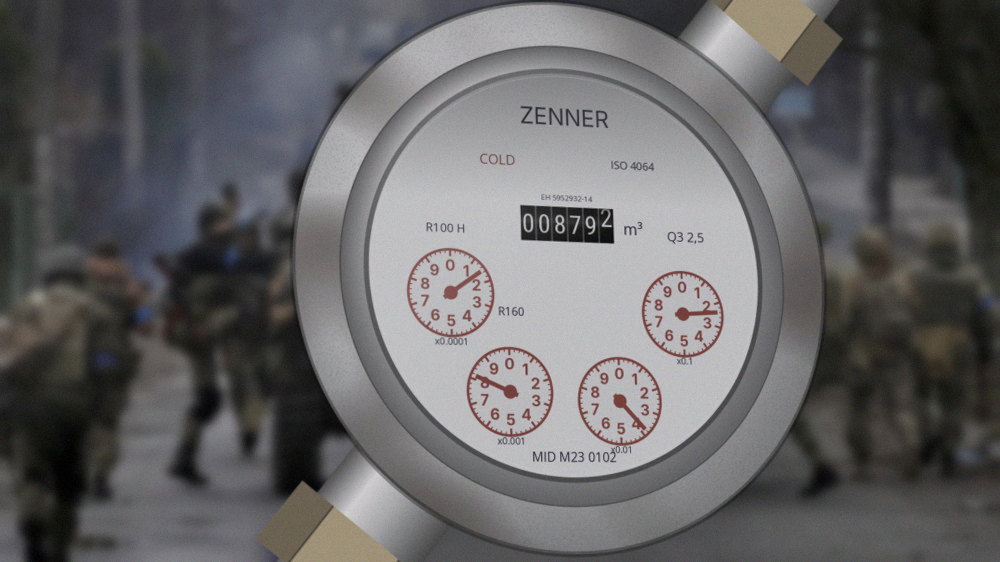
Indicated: {"value": 8792.2381, "unit": "m³"}
